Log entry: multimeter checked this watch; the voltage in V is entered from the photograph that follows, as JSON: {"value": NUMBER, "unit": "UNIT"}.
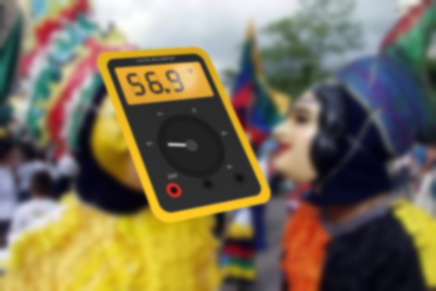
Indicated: {"value": 56.9, "unit": "V"}
